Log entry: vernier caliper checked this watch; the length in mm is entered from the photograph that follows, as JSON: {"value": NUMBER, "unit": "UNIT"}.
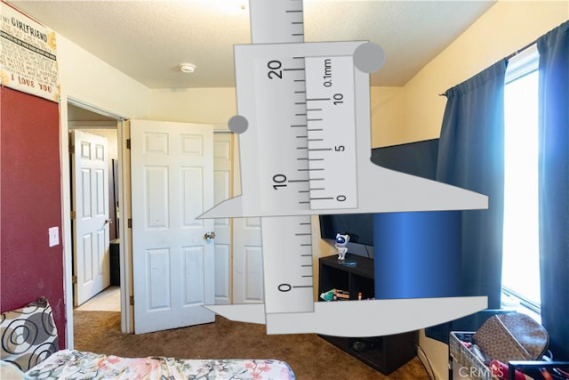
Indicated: {"value": 8.3, "unit": "mm"}
